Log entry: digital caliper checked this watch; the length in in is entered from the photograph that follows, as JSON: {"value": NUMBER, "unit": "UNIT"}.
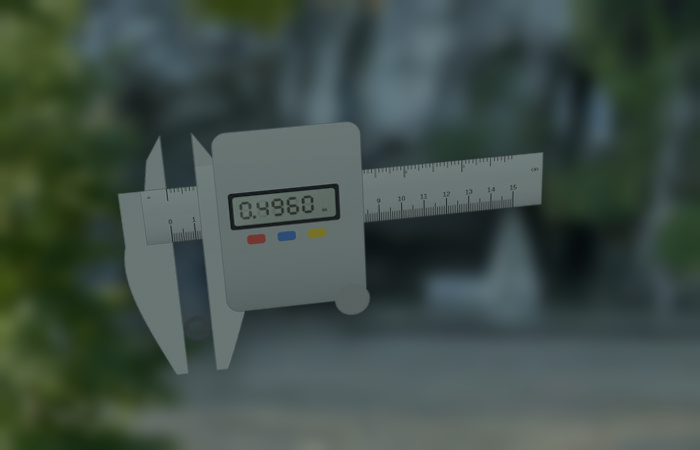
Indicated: {"value": 0.4960, "unit": "in"}
